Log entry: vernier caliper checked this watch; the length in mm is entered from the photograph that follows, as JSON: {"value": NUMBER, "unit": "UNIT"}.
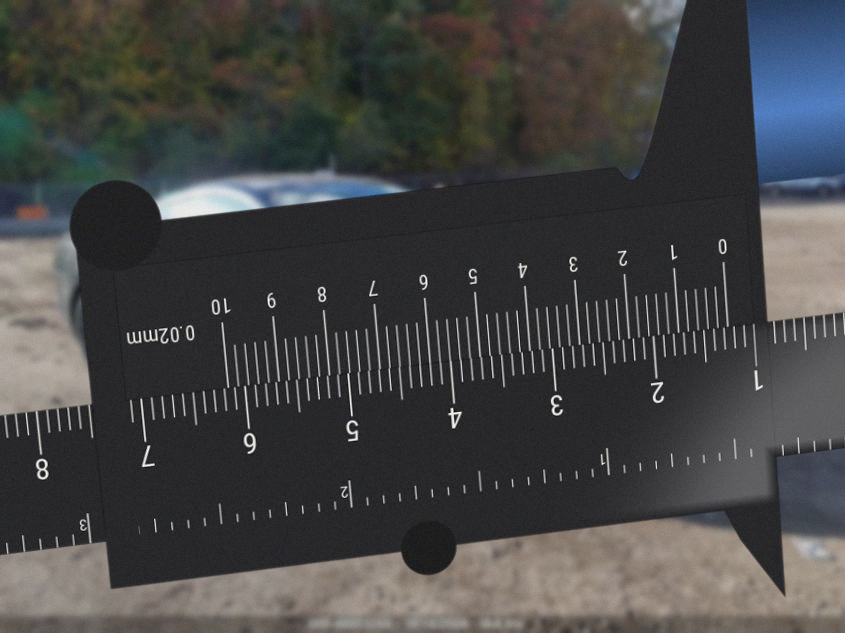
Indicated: {"value": 12.6, "unit": "mm"}
